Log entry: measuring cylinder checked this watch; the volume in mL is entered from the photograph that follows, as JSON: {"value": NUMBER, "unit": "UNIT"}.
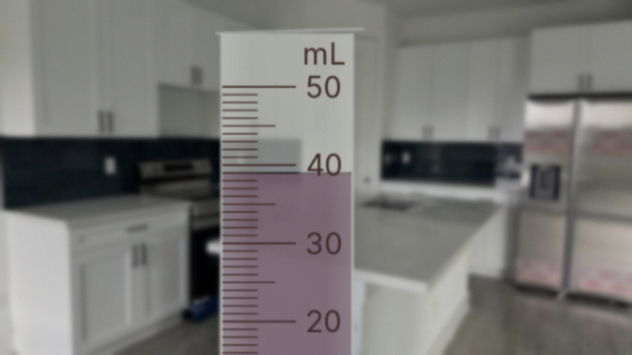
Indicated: {"value": 39, "unit": "mL"}
